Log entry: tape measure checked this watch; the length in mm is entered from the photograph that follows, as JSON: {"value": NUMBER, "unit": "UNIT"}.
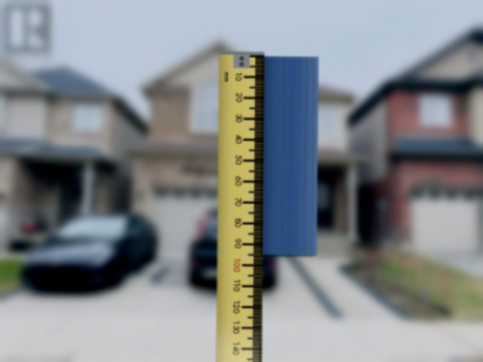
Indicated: {"value": 95, "unit": "mm"}
